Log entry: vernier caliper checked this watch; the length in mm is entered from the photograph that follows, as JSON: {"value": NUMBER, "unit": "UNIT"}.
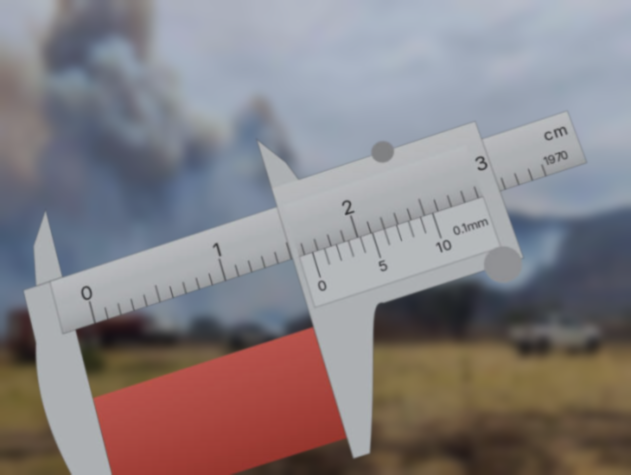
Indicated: {"value": 16.6, "unit": "mm"}
